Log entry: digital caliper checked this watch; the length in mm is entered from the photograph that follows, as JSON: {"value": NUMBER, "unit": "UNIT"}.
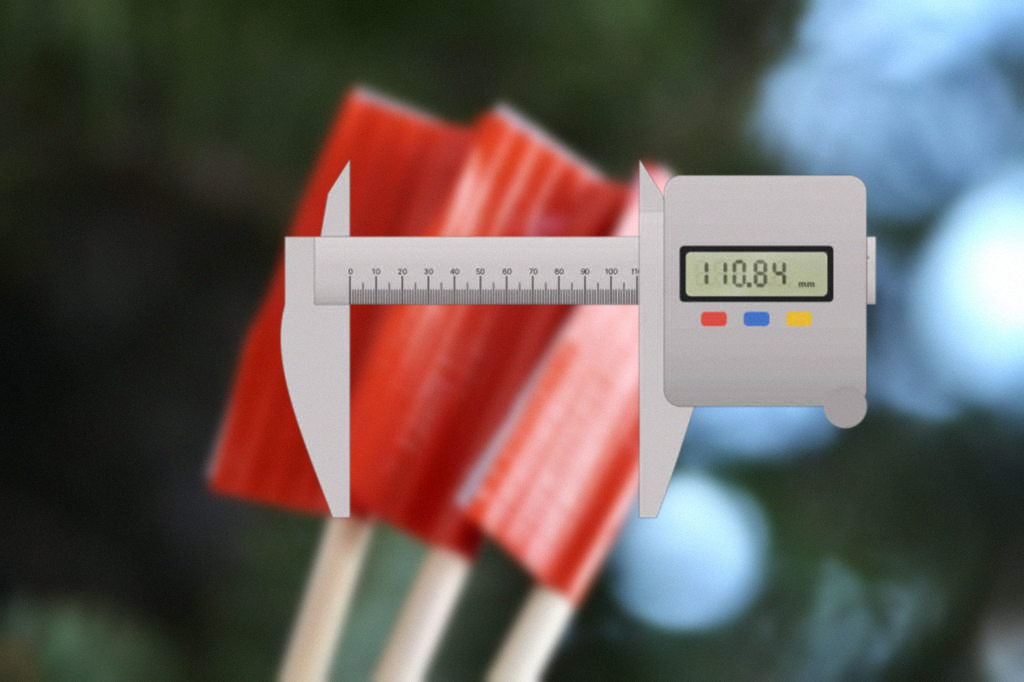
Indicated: {"value": 110.84, "unit": "mm"}
